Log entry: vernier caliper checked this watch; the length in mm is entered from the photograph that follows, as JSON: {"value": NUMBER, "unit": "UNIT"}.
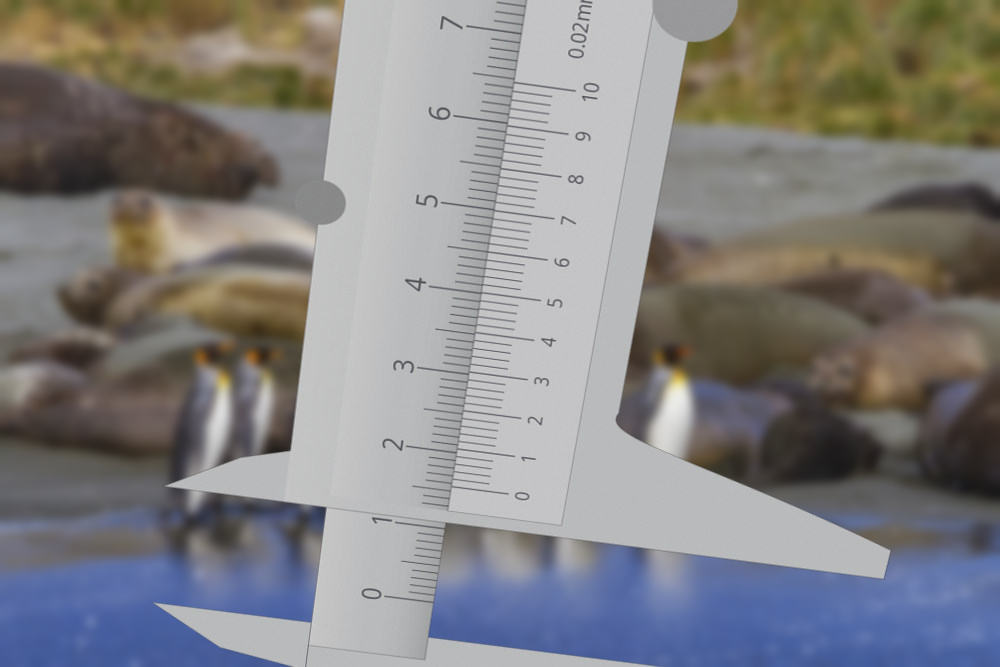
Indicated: {"value": 15.6, "unit": "mm"}
